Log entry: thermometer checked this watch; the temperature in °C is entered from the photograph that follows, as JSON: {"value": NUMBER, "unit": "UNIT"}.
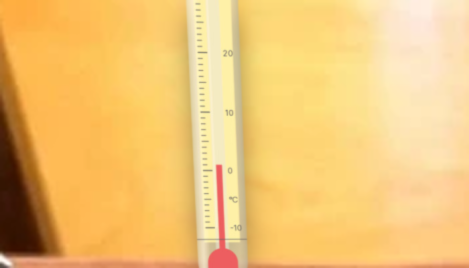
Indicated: {"value": 1, "unit": "°C"}
